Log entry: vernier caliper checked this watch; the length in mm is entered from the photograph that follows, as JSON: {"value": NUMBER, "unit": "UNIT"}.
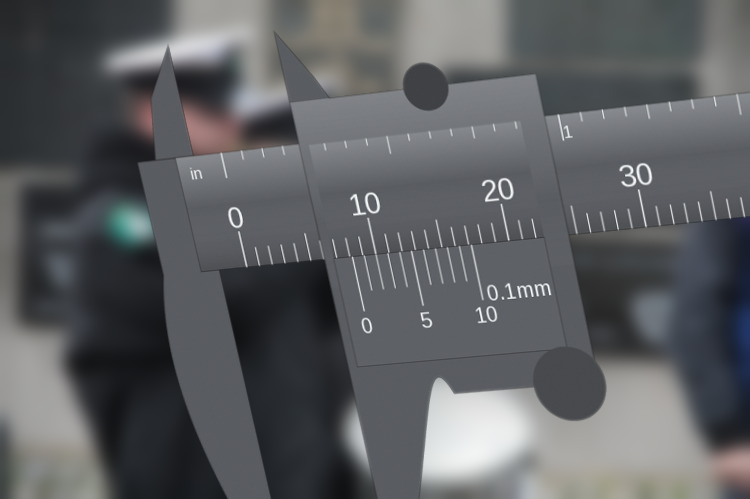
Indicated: {"value": 8.2, "unit": "mm"}
